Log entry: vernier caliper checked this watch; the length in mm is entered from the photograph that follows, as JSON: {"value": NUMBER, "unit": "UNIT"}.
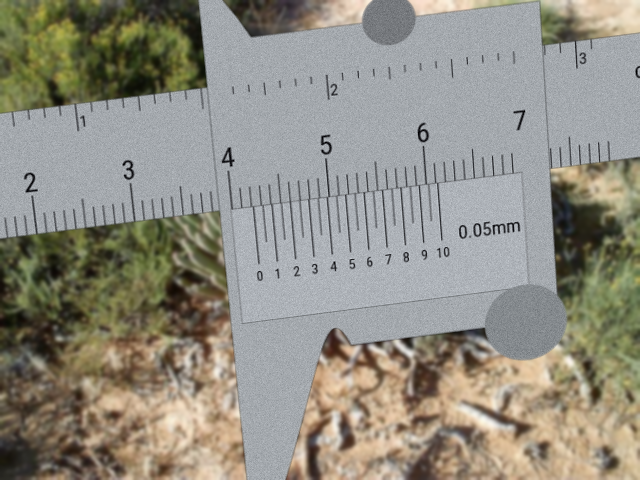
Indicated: {"value": 42.2, "unit": "mm"}
